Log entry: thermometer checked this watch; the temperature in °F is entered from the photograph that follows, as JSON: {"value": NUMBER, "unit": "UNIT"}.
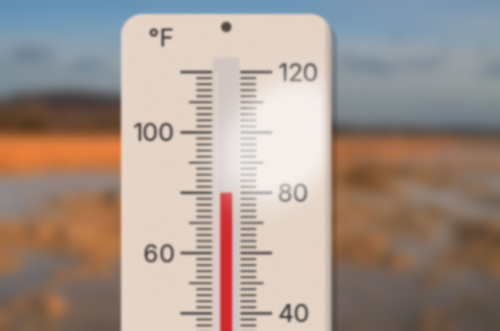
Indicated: {"value": 80, "unit": "°F"}
